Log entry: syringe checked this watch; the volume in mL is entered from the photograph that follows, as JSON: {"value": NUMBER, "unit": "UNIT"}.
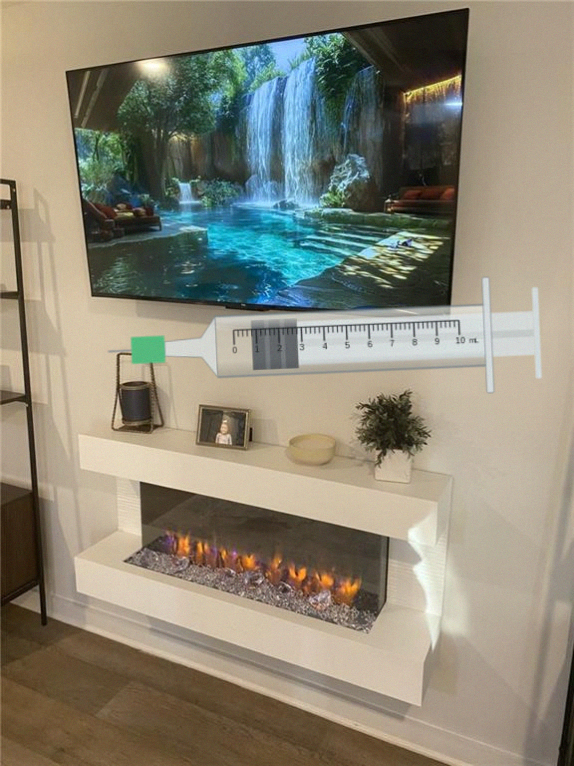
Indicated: {"value": 0.8, "unit": "mL"}
